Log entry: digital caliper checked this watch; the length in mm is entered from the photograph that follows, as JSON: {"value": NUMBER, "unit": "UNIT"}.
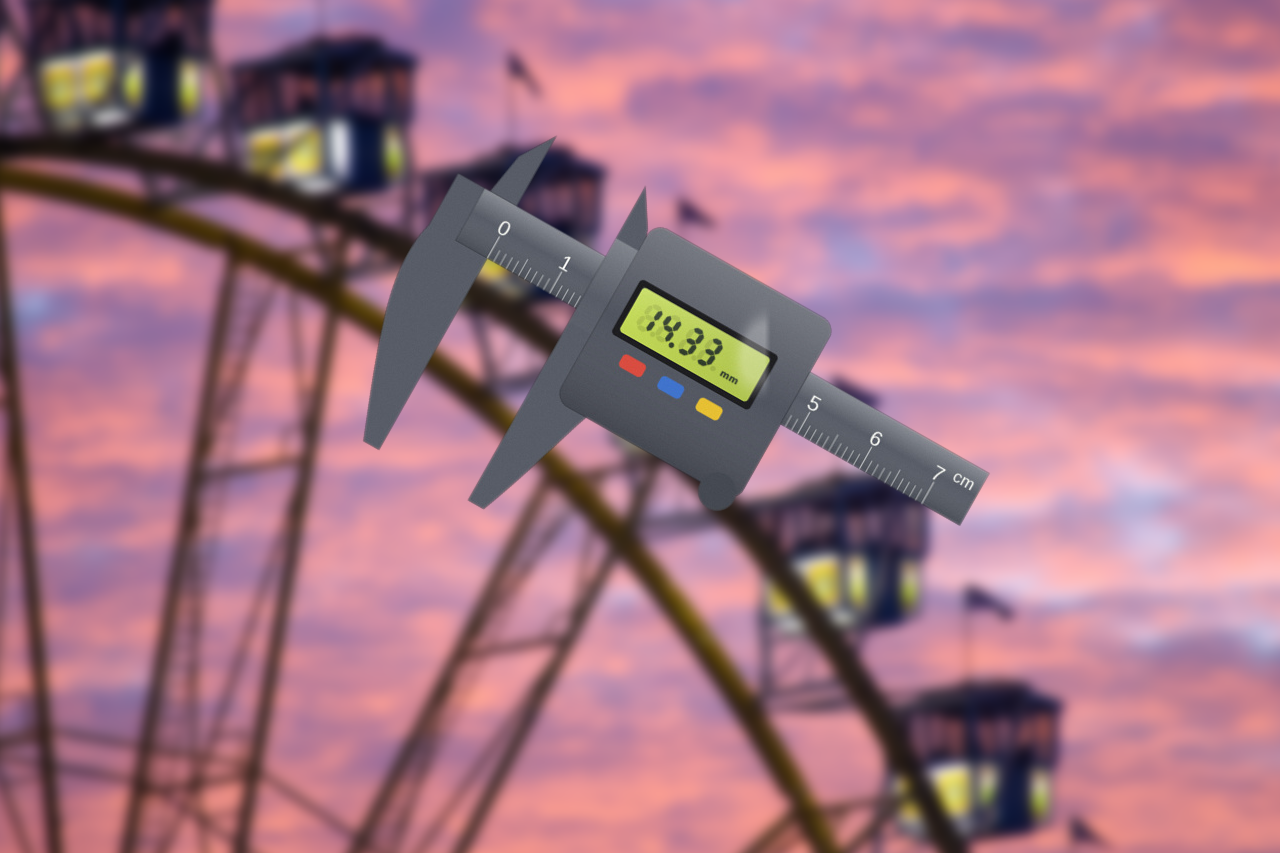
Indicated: {"value": 14.33, "unit": "mm"}
